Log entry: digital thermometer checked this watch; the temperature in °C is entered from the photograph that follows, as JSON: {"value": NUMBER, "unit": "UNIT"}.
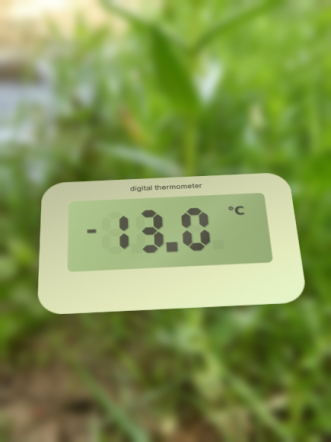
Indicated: {"value": -13.0, "unit": "°C"}
